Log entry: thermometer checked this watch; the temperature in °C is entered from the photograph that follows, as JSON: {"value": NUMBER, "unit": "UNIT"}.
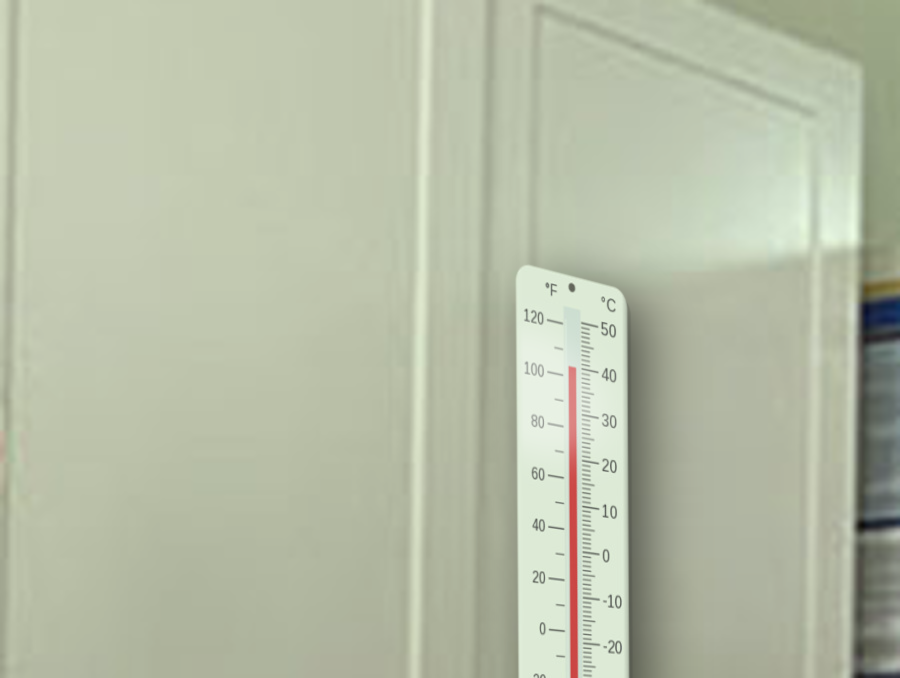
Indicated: {"value": 40, "unit": "°C"}
